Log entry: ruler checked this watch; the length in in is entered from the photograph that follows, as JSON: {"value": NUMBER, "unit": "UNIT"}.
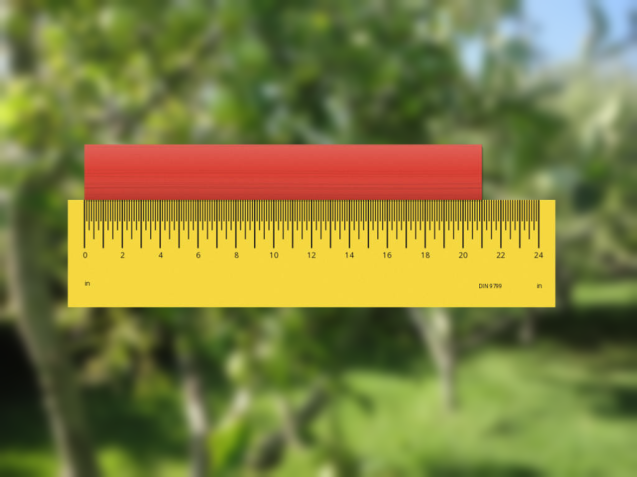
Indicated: {"value": 21, "unit": "in"}
